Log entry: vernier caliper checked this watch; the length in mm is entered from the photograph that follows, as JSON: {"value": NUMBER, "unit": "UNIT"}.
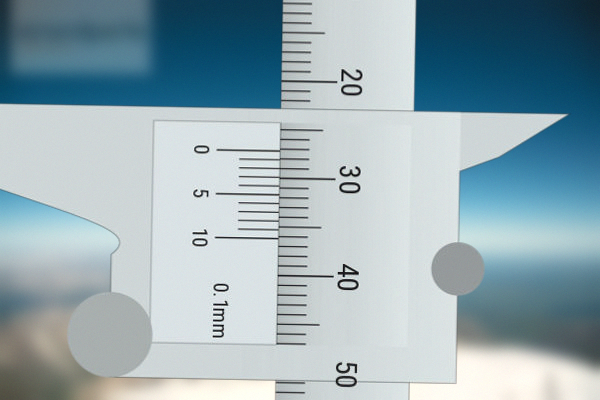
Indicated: {"value": 27.2, "unit": "mm"}
